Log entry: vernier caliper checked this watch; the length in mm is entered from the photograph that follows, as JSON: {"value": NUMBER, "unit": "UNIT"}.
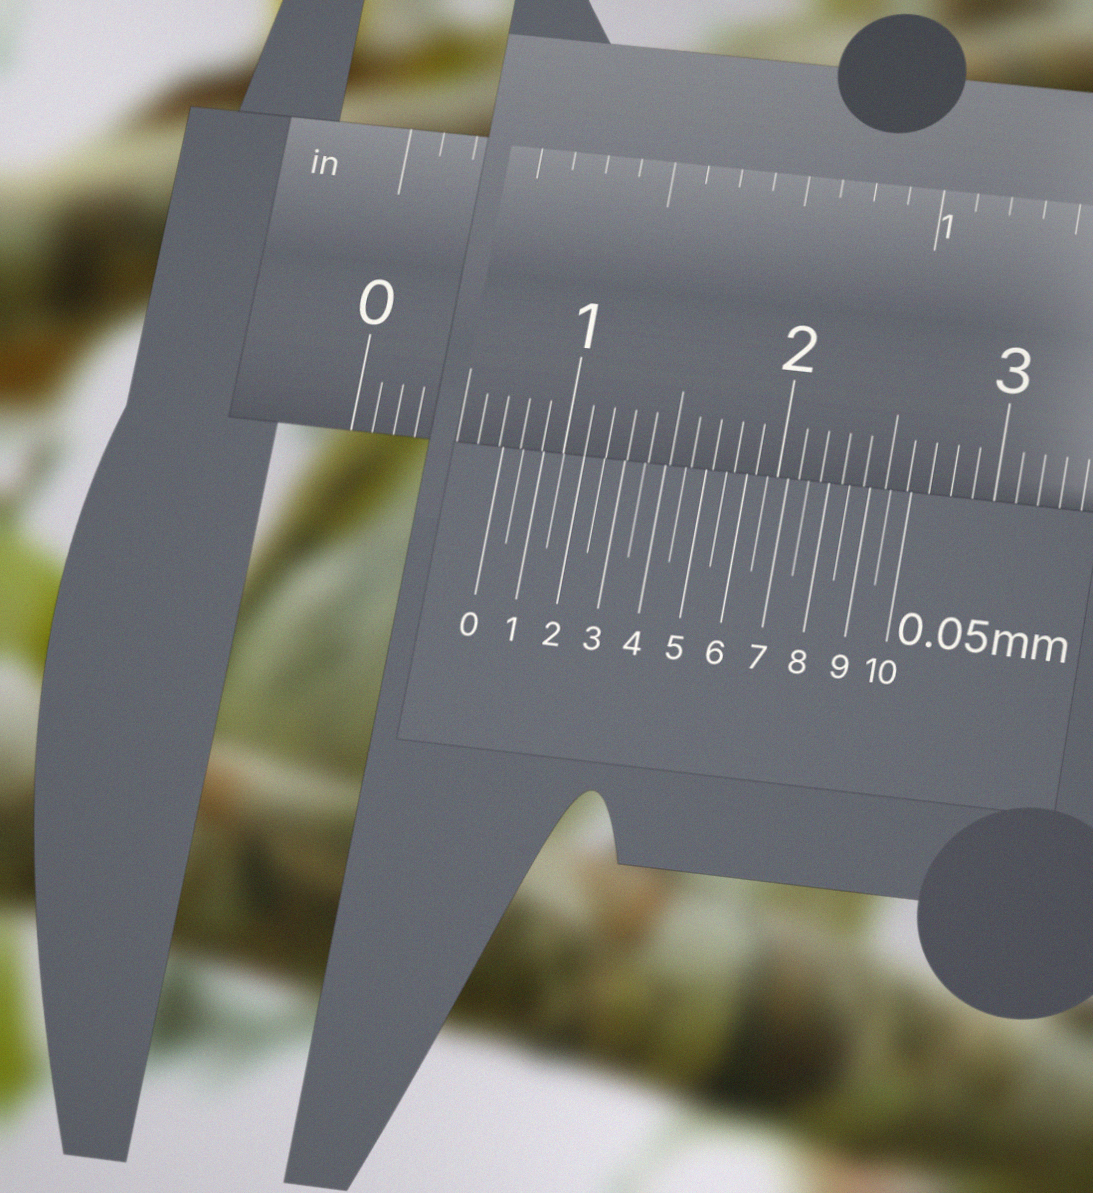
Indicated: {"value": 7.2, "unit": "mm"}
